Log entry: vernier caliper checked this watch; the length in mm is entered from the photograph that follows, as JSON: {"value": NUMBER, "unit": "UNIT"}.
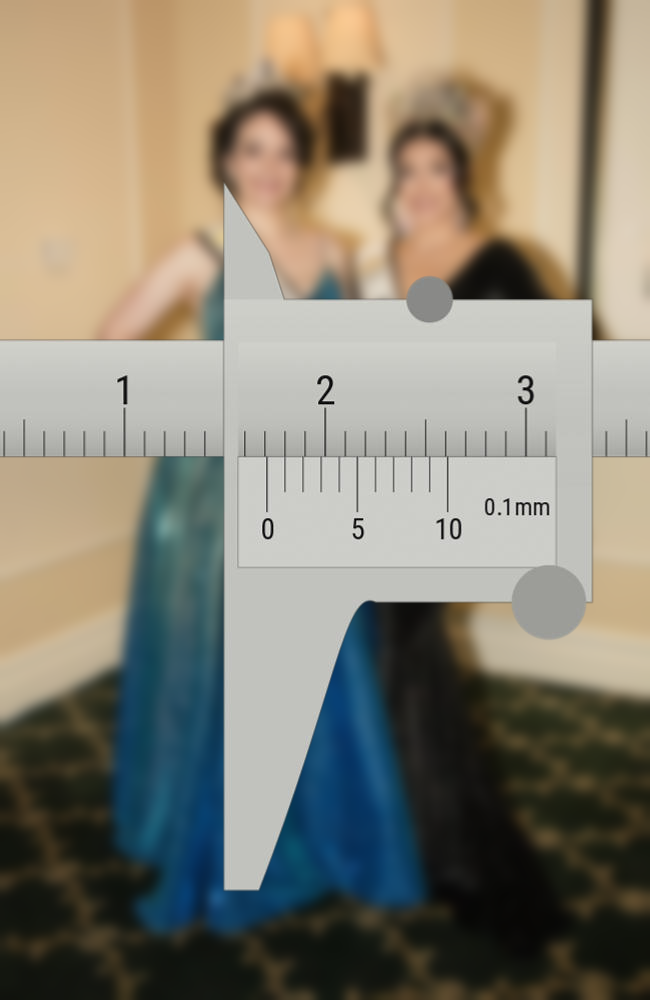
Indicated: {"value": 17.1, "unit": "mm"}
